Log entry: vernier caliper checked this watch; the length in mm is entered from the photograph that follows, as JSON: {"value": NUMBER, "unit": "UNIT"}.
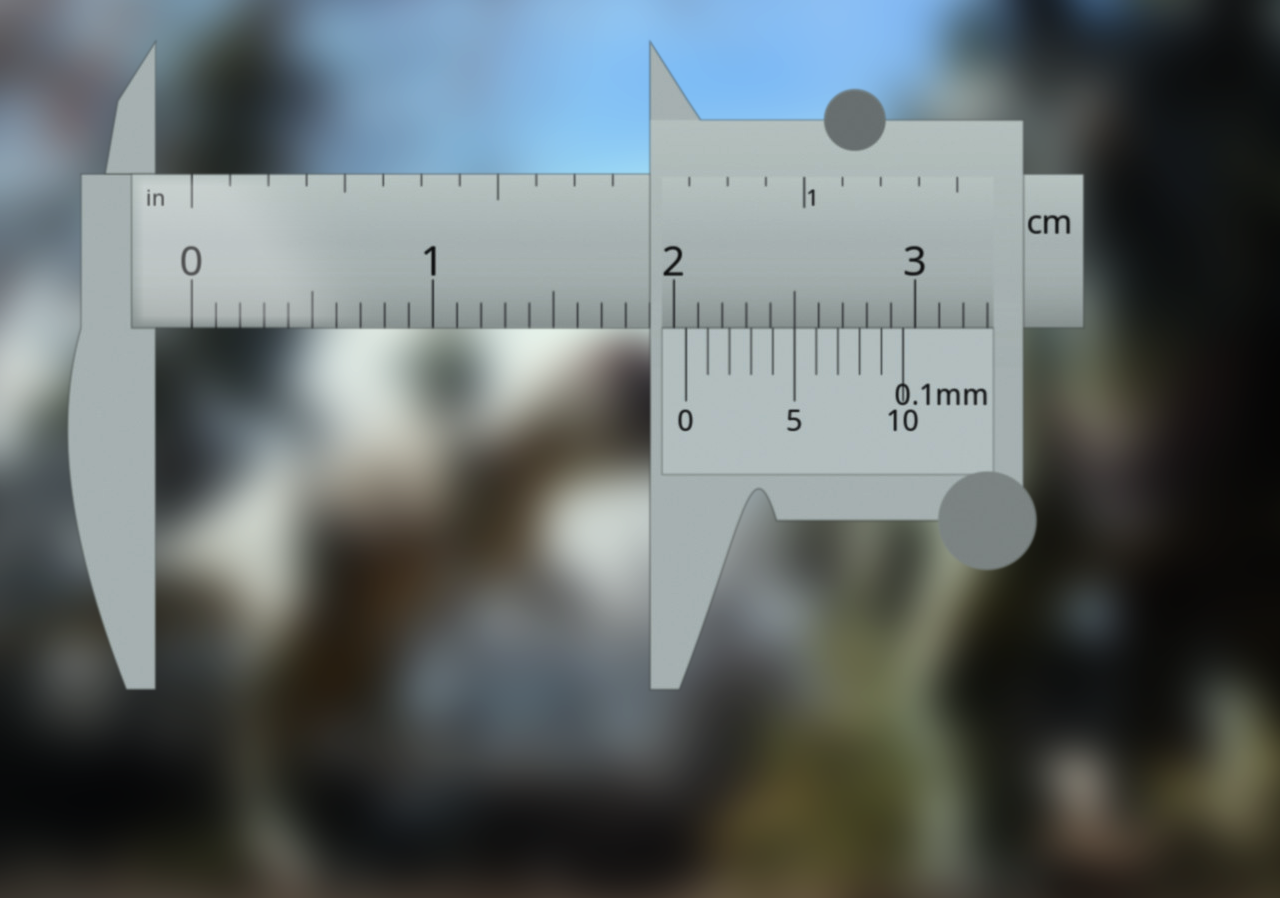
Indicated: {"value": 20.5, "unit": "mm"}
